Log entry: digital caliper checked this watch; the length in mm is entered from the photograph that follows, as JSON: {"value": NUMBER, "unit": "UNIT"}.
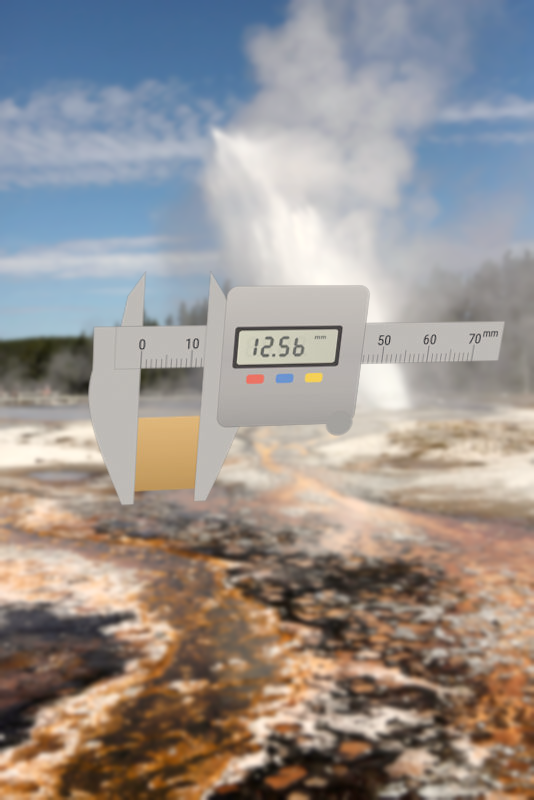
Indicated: {"value": 12.56, "unit": "mm"}
